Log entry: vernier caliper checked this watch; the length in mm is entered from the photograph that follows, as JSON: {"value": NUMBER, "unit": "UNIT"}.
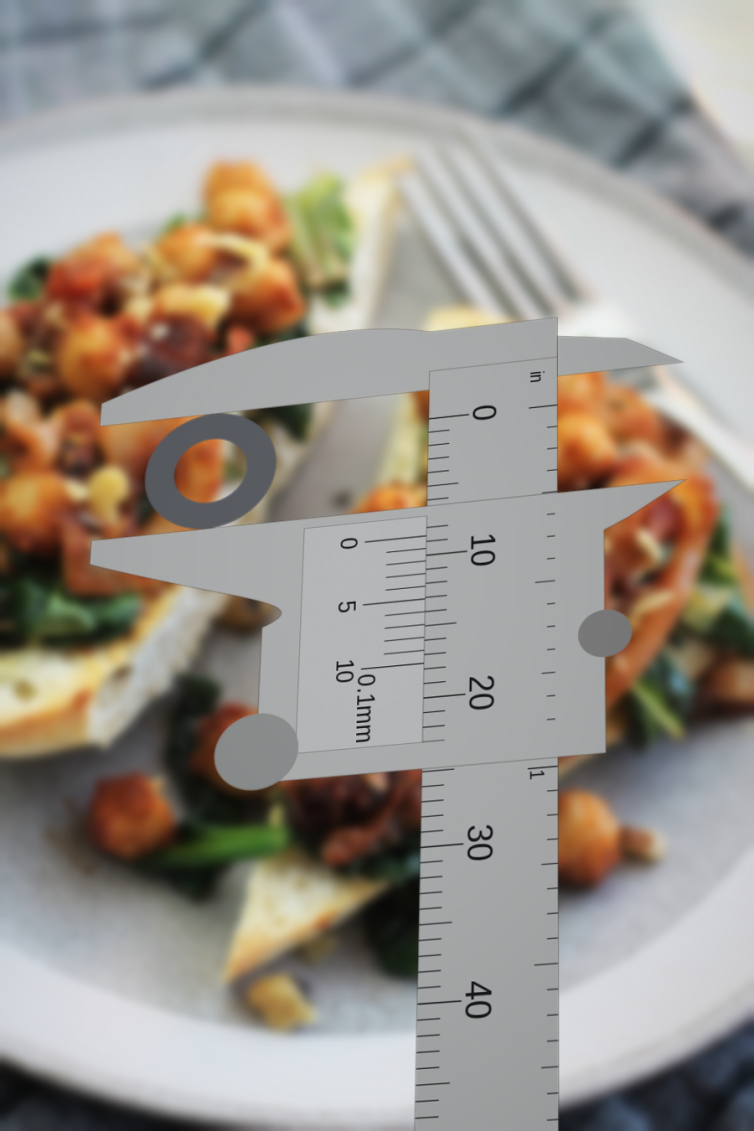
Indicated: {"value": 8.6, "unit": "mm"}
